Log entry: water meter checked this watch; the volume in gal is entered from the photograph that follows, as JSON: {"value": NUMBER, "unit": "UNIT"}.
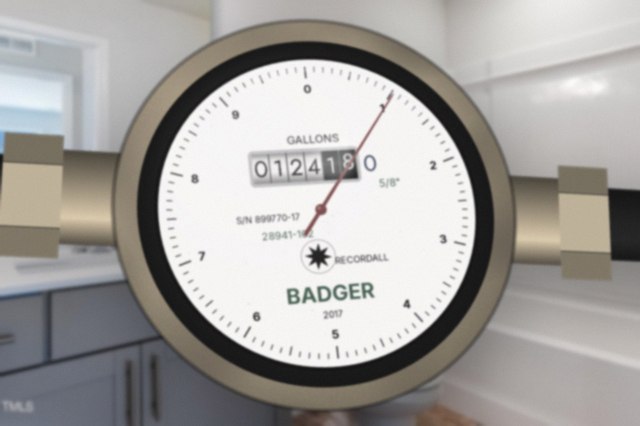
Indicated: {"value": 124181.0, "unit": "gal"}
